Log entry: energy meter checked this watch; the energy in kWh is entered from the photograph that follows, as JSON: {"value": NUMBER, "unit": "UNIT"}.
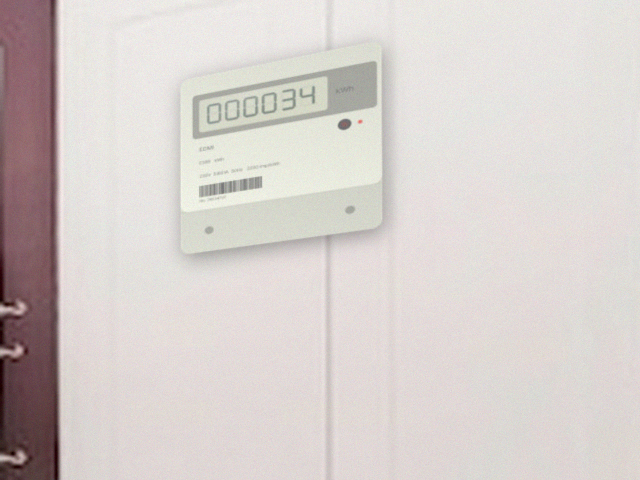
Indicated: {"value": 34, "unit": "kWh"}
